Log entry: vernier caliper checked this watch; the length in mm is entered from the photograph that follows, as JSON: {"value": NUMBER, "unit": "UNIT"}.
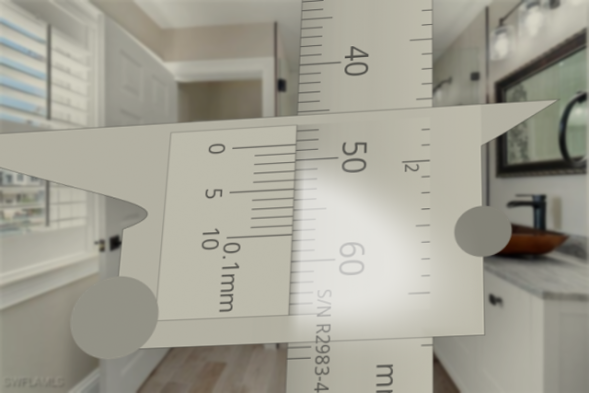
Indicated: {"value": 48.4, "unit": "mm"}
